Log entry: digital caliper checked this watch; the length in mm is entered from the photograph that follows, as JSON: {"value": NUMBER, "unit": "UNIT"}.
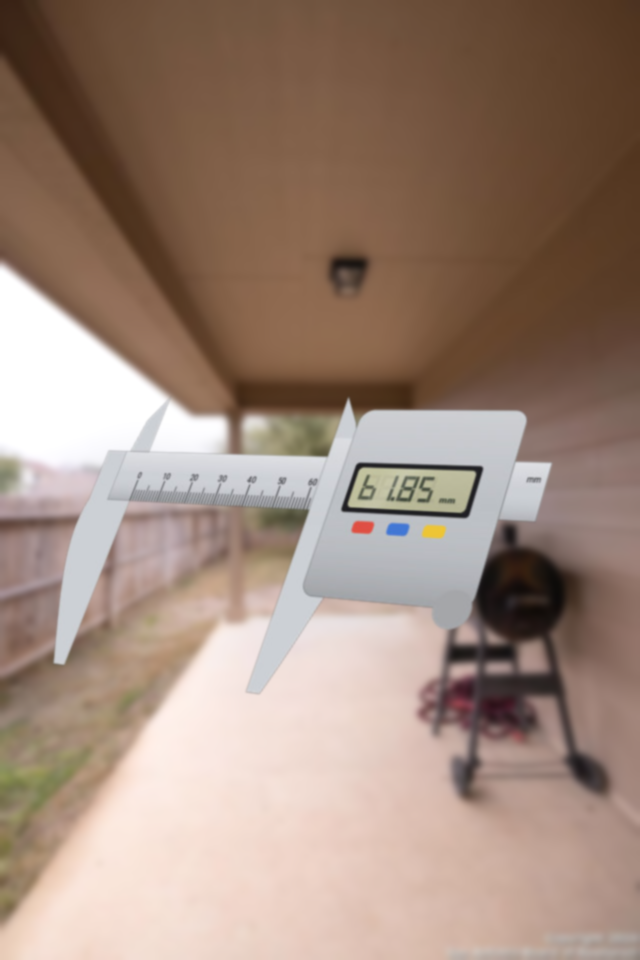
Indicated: {"value": 61.85, "unit": "mm"}
